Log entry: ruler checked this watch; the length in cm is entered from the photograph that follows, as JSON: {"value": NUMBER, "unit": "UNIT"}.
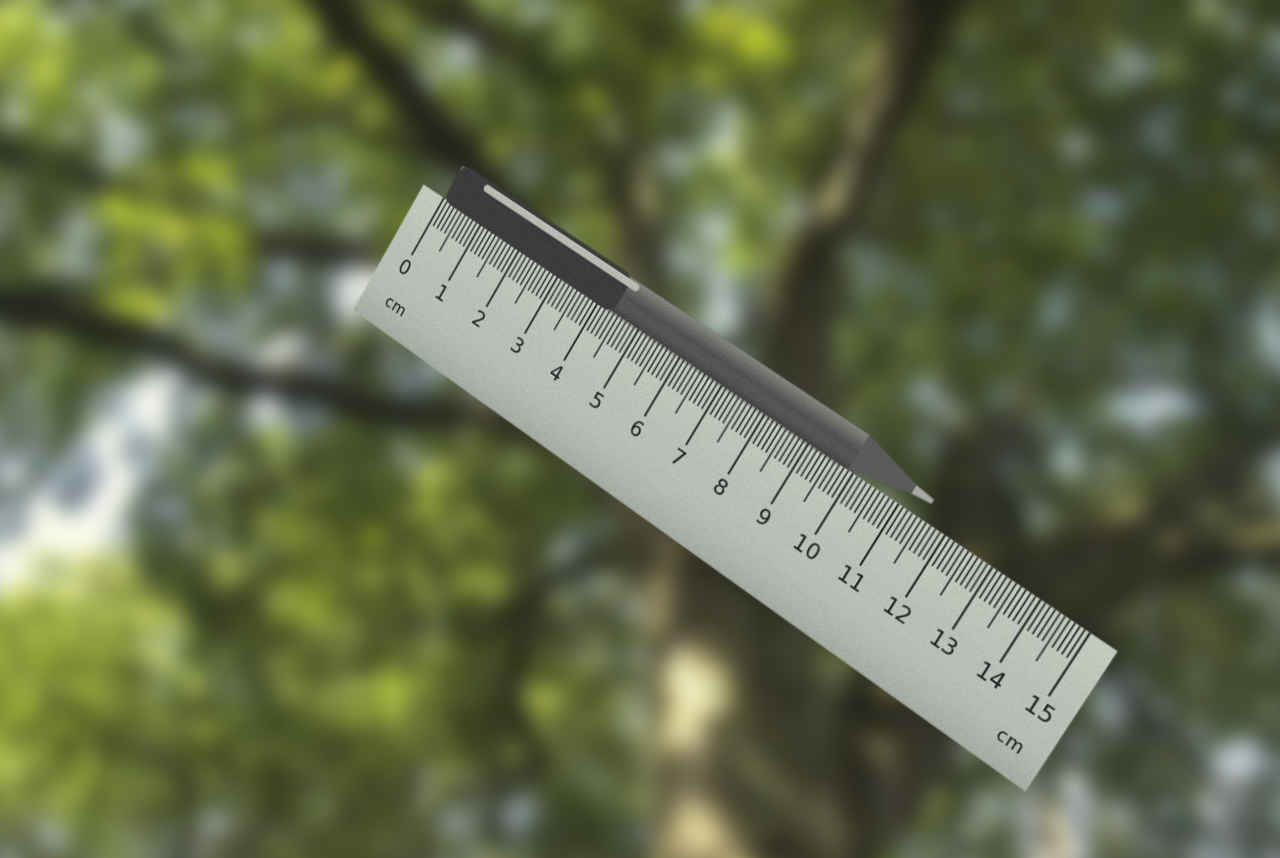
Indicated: {"value": 11.5, "unit": "cm"}
